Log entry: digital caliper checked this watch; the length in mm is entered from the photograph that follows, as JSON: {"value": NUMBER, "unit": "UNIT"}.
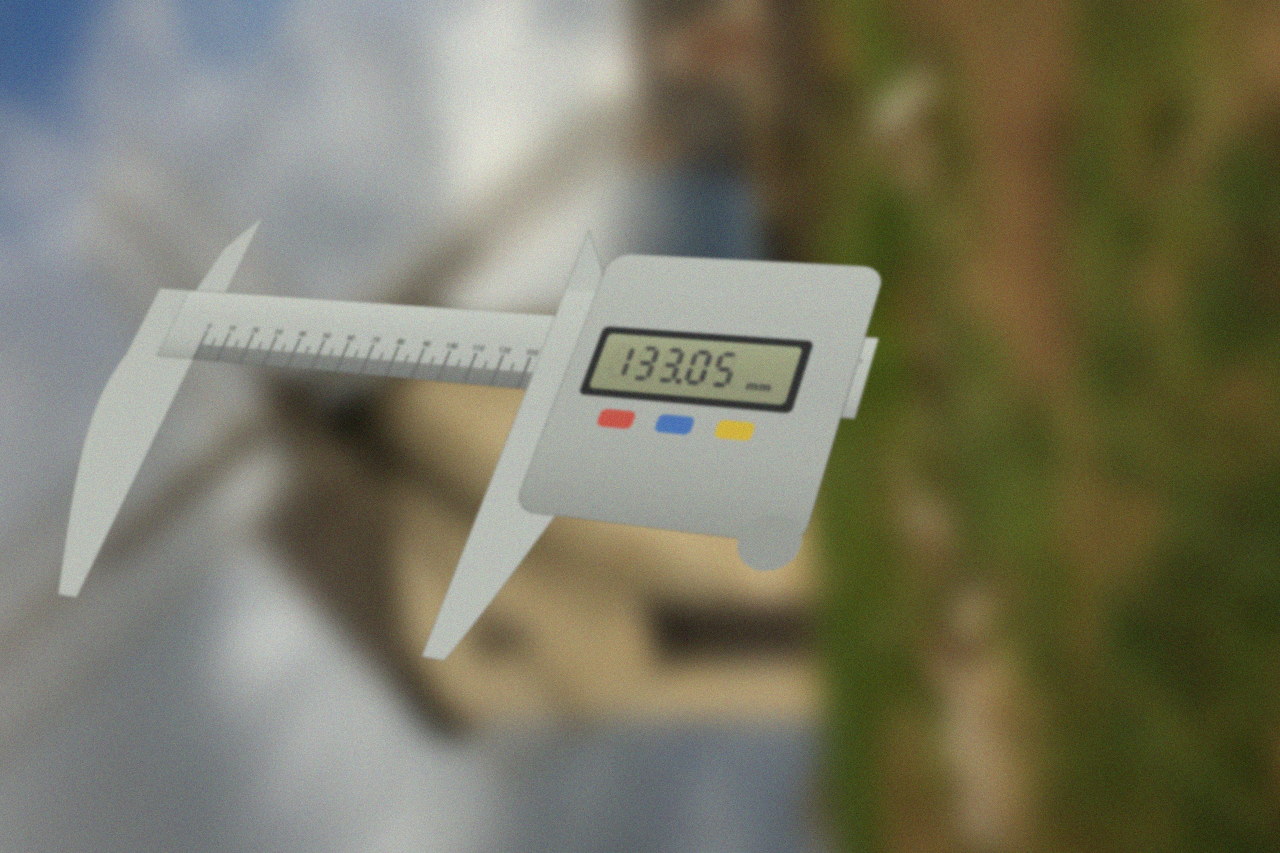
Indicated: {"value": 133.05, "unit": "mm"}
